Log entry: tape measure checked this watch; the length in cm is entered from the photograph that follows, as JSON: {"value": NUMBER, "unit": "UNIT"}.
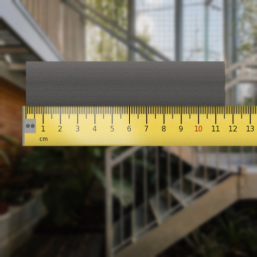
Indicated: {"value": 11.5, "unit": "cm"}
